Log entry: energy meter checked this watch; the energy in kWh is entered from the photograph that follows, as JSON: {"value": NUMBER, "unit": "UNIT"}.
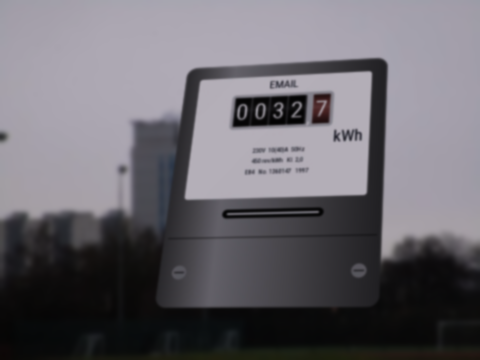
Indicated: {"value": 32.7, "unit": "kWh"}
